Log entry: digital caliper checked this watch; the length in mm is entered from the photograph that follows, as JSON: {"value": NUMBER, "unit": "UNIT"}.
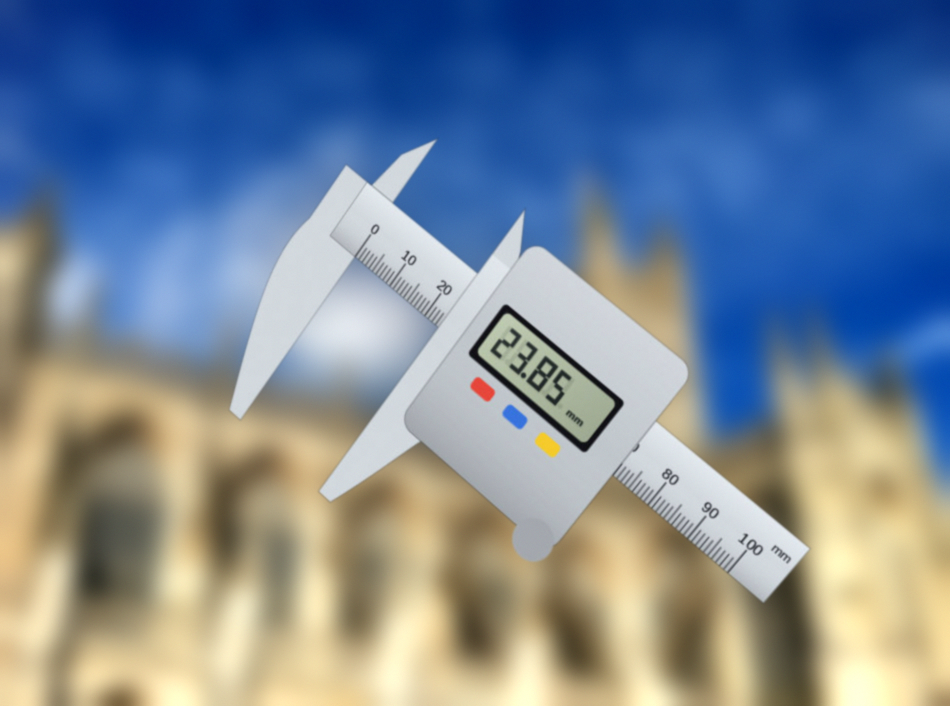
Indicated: {"value": 23.85, "unit": "mm"}
